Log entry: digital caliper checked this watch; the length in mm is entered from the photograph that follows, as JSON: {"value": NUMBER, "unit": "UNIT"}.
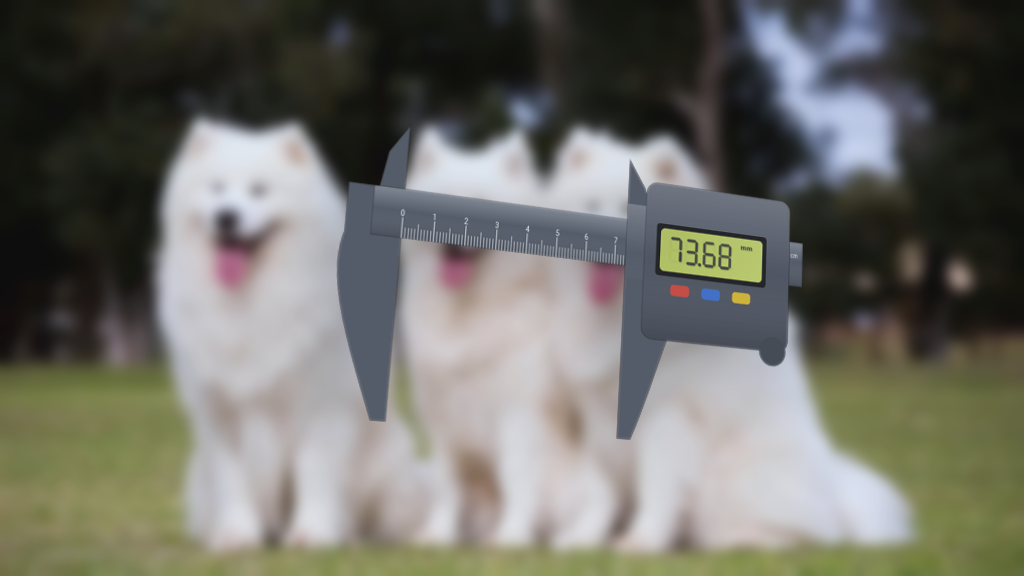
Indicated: {"value": 73.68, "unit": "mm"}
